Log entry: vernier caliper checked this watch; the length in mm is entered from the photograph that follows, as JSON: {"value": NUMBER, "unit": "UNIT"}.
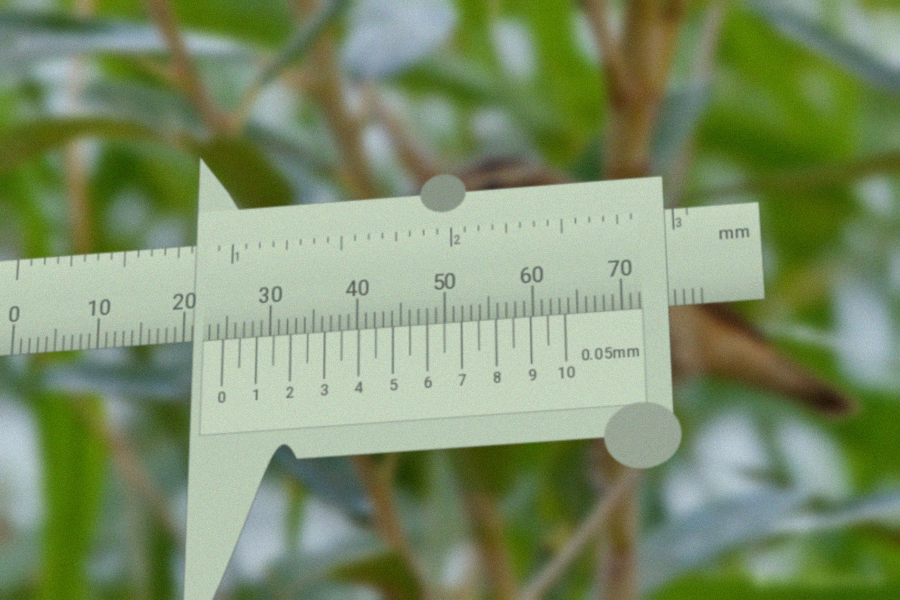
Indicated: {"value": 24.6, "unit": "mm"}
